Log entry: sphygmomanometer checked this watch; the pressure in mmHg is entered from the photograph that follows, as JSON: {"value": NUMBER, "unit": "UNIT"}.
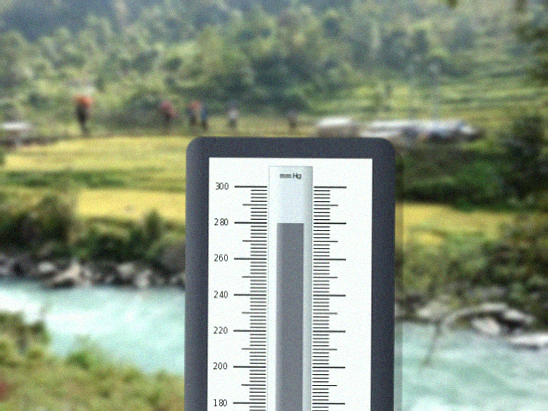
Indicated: {"value": 280, "unit": "mmHg"}
